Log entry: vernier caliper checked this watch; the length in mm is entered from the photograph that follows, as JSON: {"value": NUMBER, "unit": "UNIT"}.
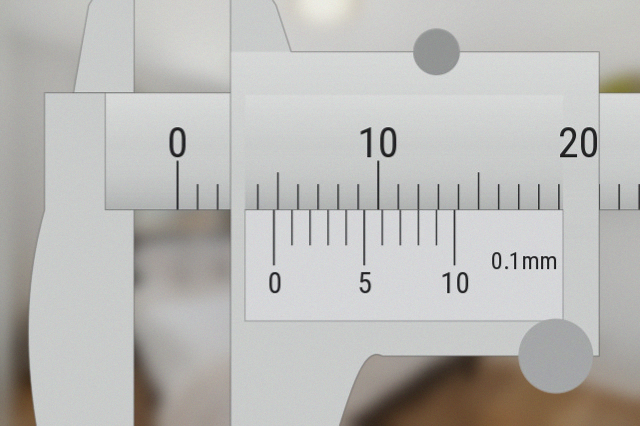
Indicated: {"value": 4.8, "unit": "mm"}
